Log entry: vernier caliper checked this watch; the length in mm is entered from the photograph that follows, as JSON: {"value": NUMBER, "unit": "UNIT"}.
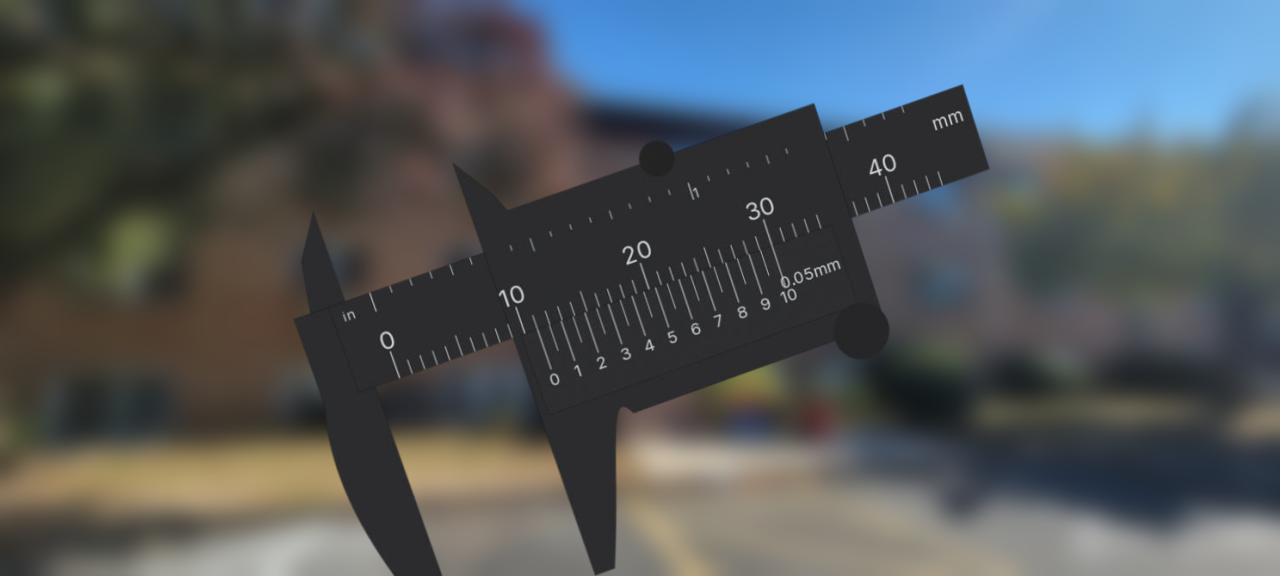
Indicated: {"value": 11.0, "unit": "mm"}
